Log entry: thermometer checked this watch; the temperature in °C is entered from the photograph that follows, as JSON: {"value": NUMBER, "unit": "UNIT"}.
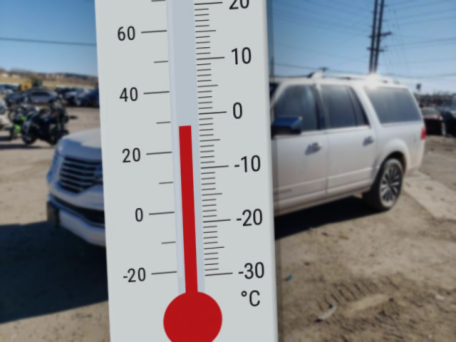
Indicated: {"value": -2, "unit": "°C"}
